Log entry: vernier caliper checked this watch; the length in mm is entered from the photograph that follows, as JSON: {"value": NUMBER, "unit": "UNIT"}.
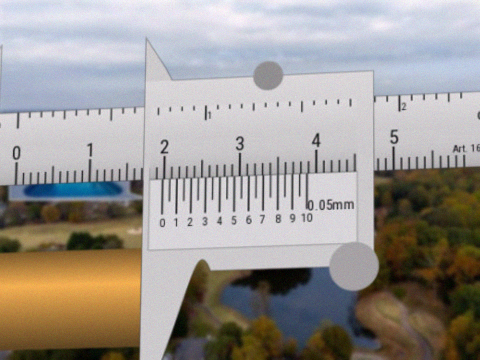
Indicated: {"value": 19.8, "unit": "mm"}
